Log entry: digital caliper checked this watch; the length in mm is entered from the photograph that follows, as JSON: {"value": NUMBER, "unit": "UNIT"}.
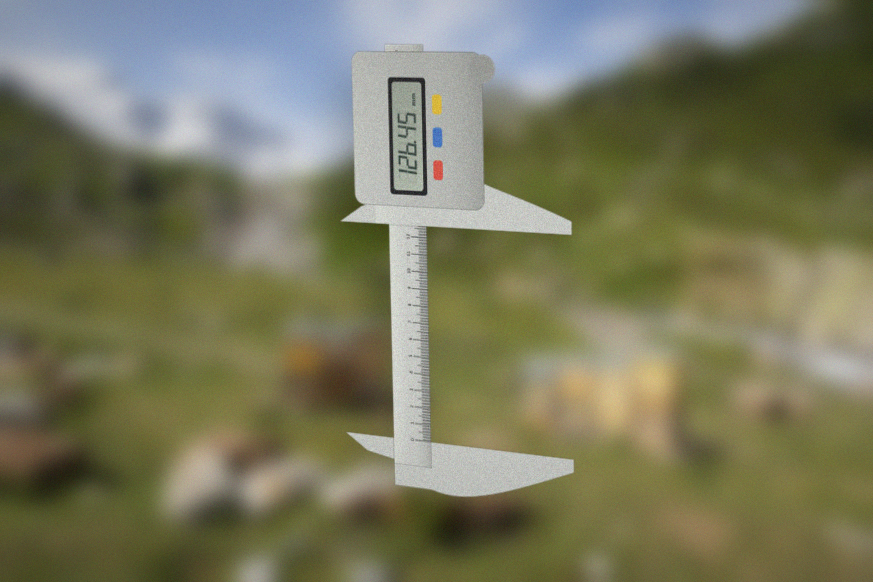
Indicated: {"value": 126.45, "unit": "mm"}
